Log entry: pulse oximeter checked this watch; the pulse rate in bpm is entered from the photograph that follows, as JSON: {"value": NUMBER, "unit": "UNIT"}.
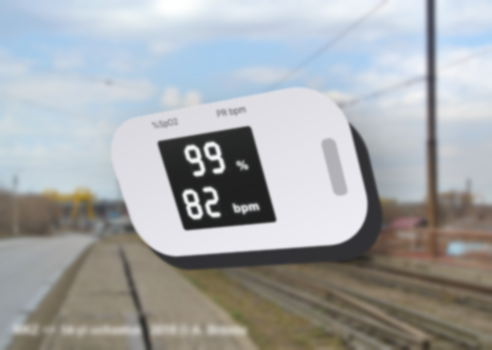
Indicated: {"value": 82, "unit": "bpm"}
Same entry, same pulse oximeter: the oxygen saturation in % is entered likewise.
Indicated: {"value": 99, "unit": "%"}
